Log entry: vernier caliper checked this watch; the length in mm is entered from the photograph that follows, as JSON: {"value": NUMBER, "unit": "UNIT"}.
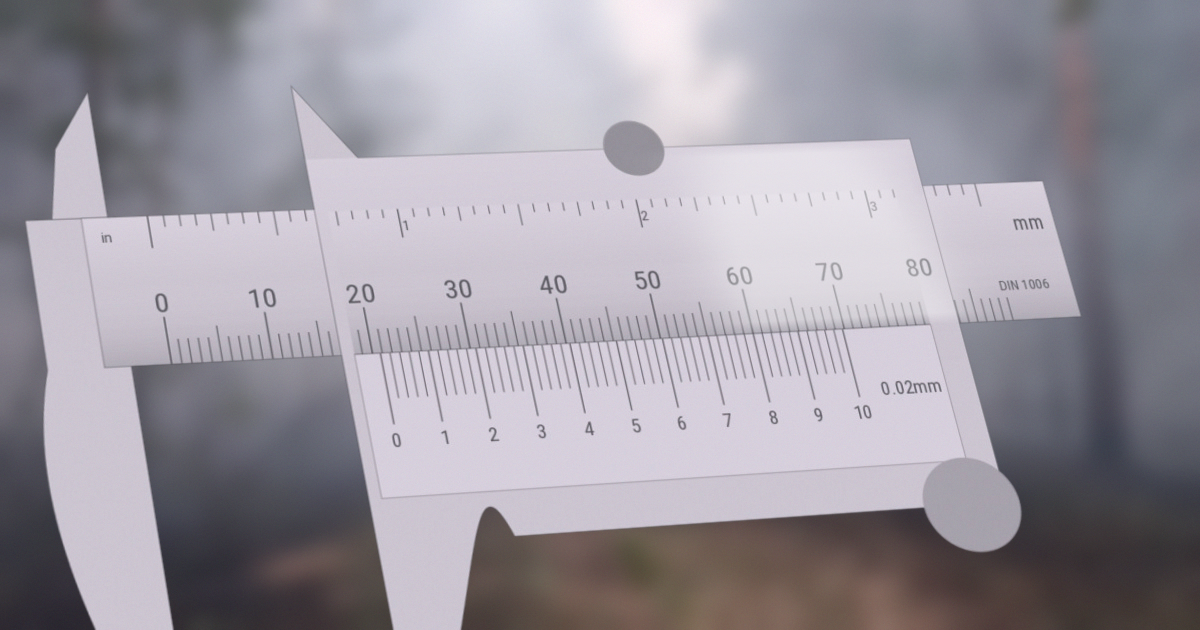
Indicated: {"value": 20.8, "unit": "mm"}
